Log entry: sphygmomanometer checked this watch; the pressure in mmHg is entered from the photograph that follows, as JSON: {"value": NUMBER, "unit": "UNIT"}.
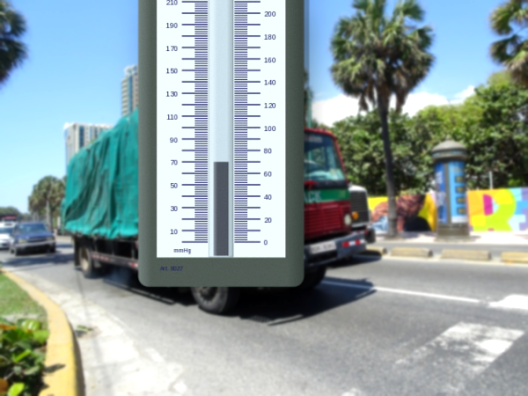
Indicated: {"value": 70, "unit": "mmHg"}
